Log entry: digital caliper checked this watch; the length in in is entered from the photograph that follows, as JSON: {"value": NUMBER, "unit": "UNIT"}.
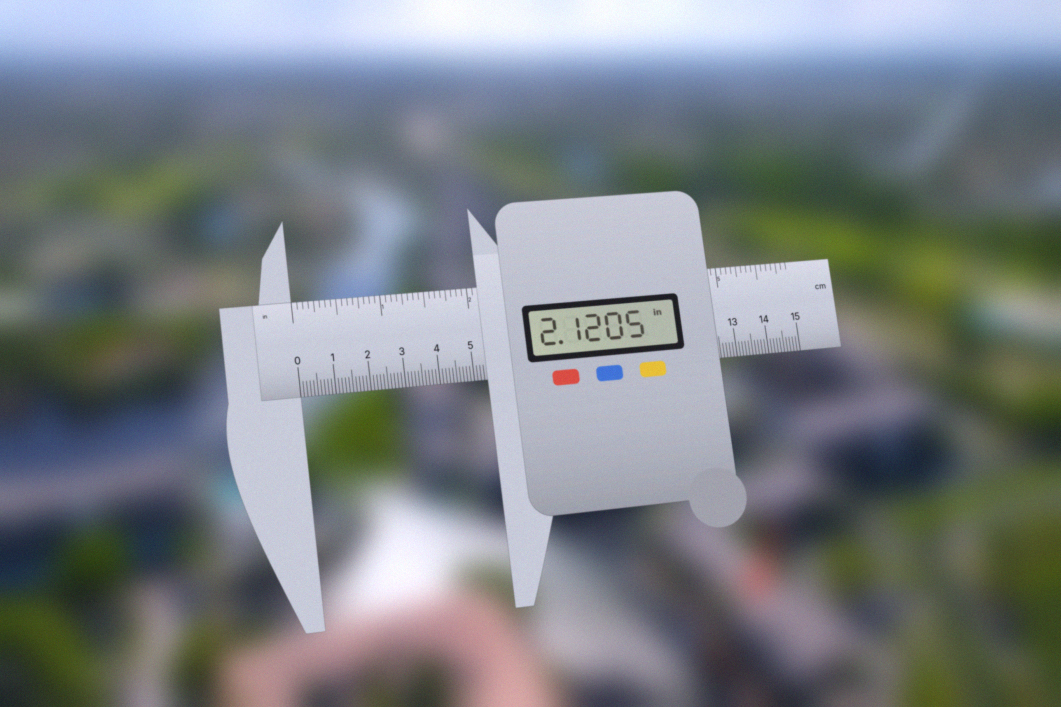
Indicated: {"value": 2.1205, "unit": "in"}
